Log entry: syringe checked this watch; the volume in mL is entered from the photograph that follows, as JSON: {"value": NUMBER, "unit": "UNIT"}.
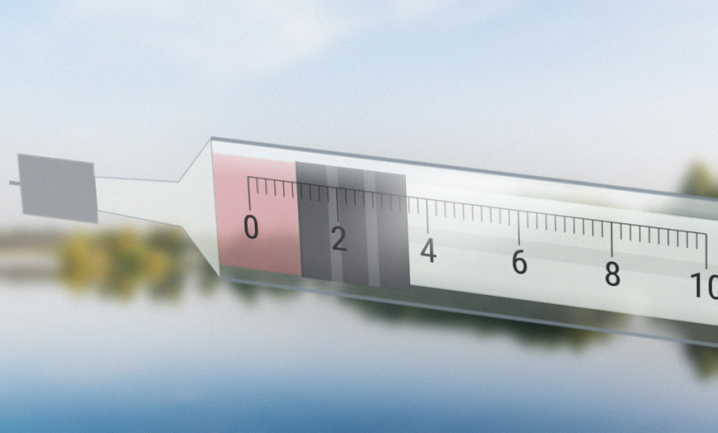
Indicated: {"value": 1.1, "unit": "mL"}
